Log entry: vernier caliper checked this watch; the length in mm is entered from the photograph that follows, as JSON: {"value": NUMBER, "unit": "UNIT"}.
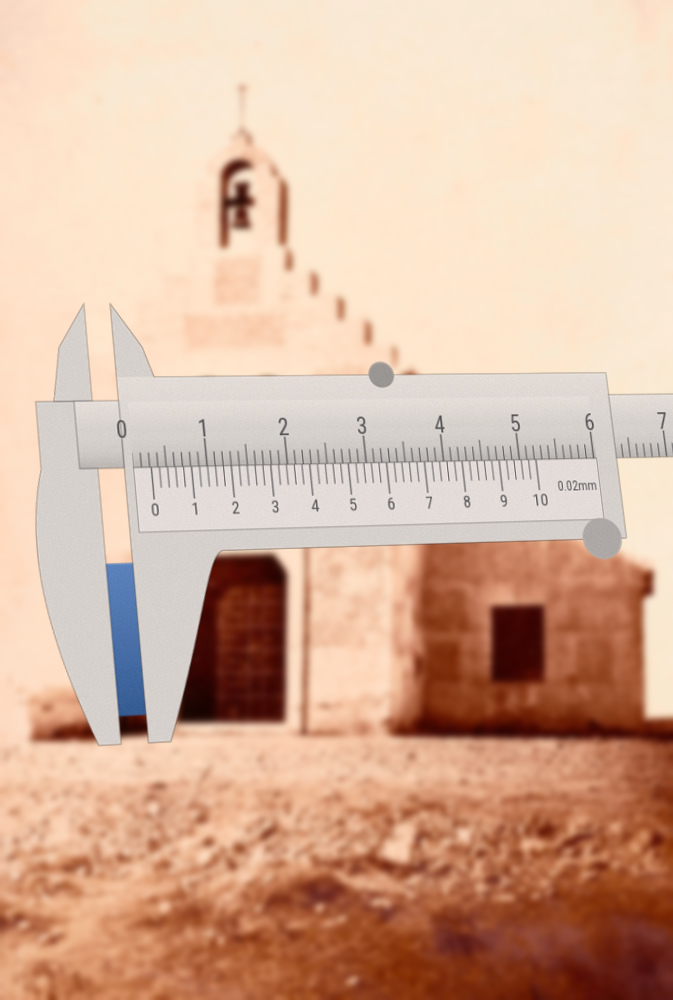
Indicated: {"value": 3.2, "unit": "mm"}
